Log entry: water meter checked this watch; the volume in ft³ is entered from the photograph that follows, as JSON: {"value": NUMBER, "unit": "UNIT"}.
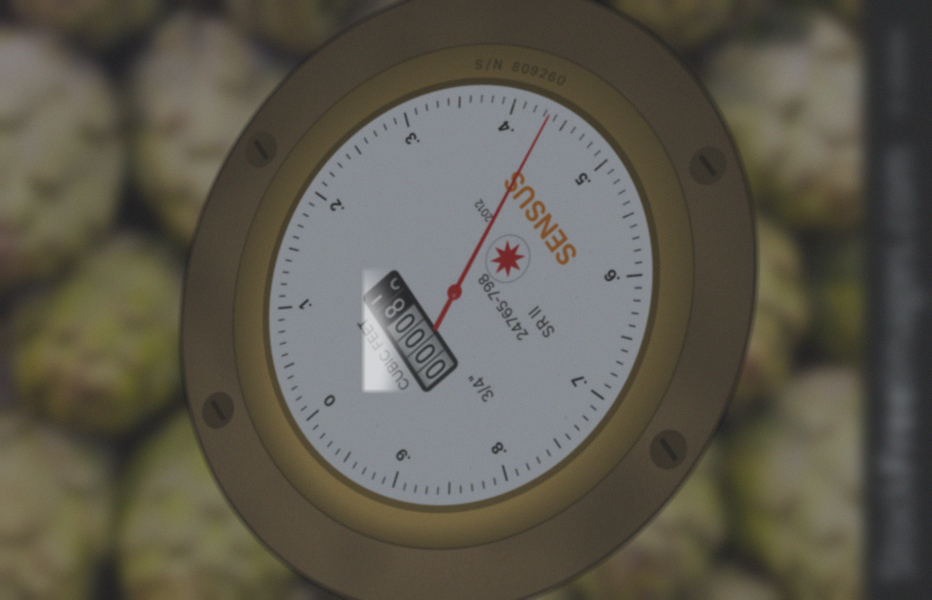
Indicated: {"value": 81.43, "unit": "ft³"}
